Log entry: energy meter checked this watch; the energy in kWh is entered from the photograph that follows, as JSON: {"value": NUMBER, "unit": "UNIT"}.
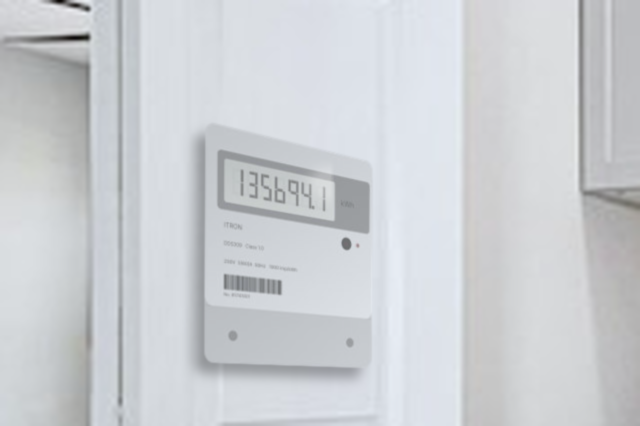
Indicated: {"value": 135694.1, "unit": "kWh"}
